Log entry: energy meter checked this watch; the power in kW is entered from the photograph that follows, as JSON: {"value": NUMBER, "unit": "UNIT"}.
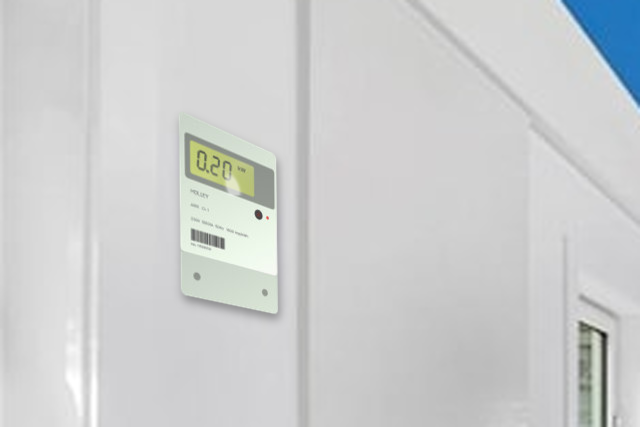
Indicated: {"value": 0.20, "unit": "kW"}
